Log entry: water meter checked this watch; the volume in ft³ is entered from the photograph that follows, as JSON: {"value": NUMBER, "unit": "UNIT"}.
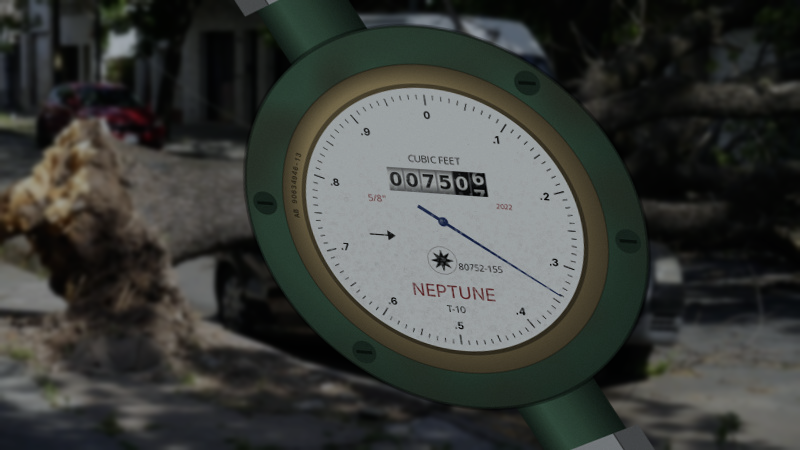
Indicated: {"value": 7506.34, "unit": "ft³"}
